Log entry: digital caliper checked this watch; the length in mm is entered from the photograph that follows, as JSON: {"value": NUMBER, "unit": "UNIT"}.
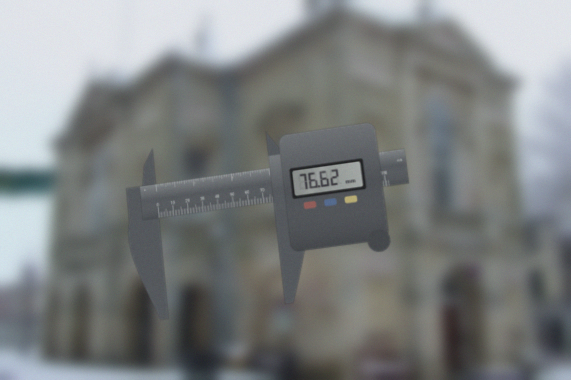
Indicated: {"value": 76.62, "unit": "mm"}
